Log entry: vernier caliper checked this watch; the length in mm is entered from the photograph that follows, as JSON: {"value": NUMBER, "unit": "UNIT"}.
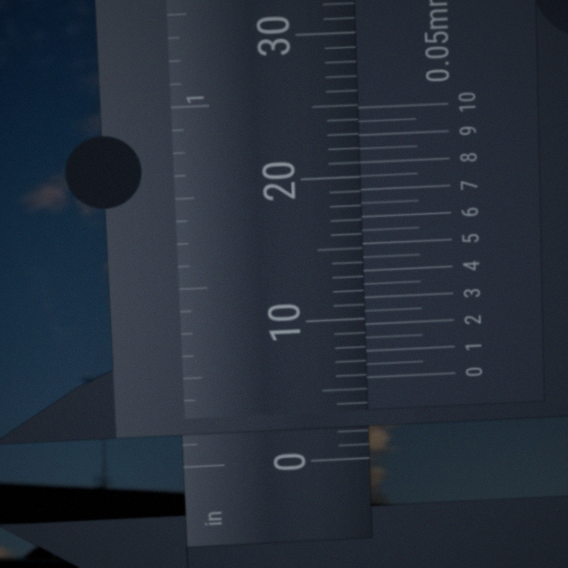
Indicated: {"value": 5.8, "unit": "mm"}
